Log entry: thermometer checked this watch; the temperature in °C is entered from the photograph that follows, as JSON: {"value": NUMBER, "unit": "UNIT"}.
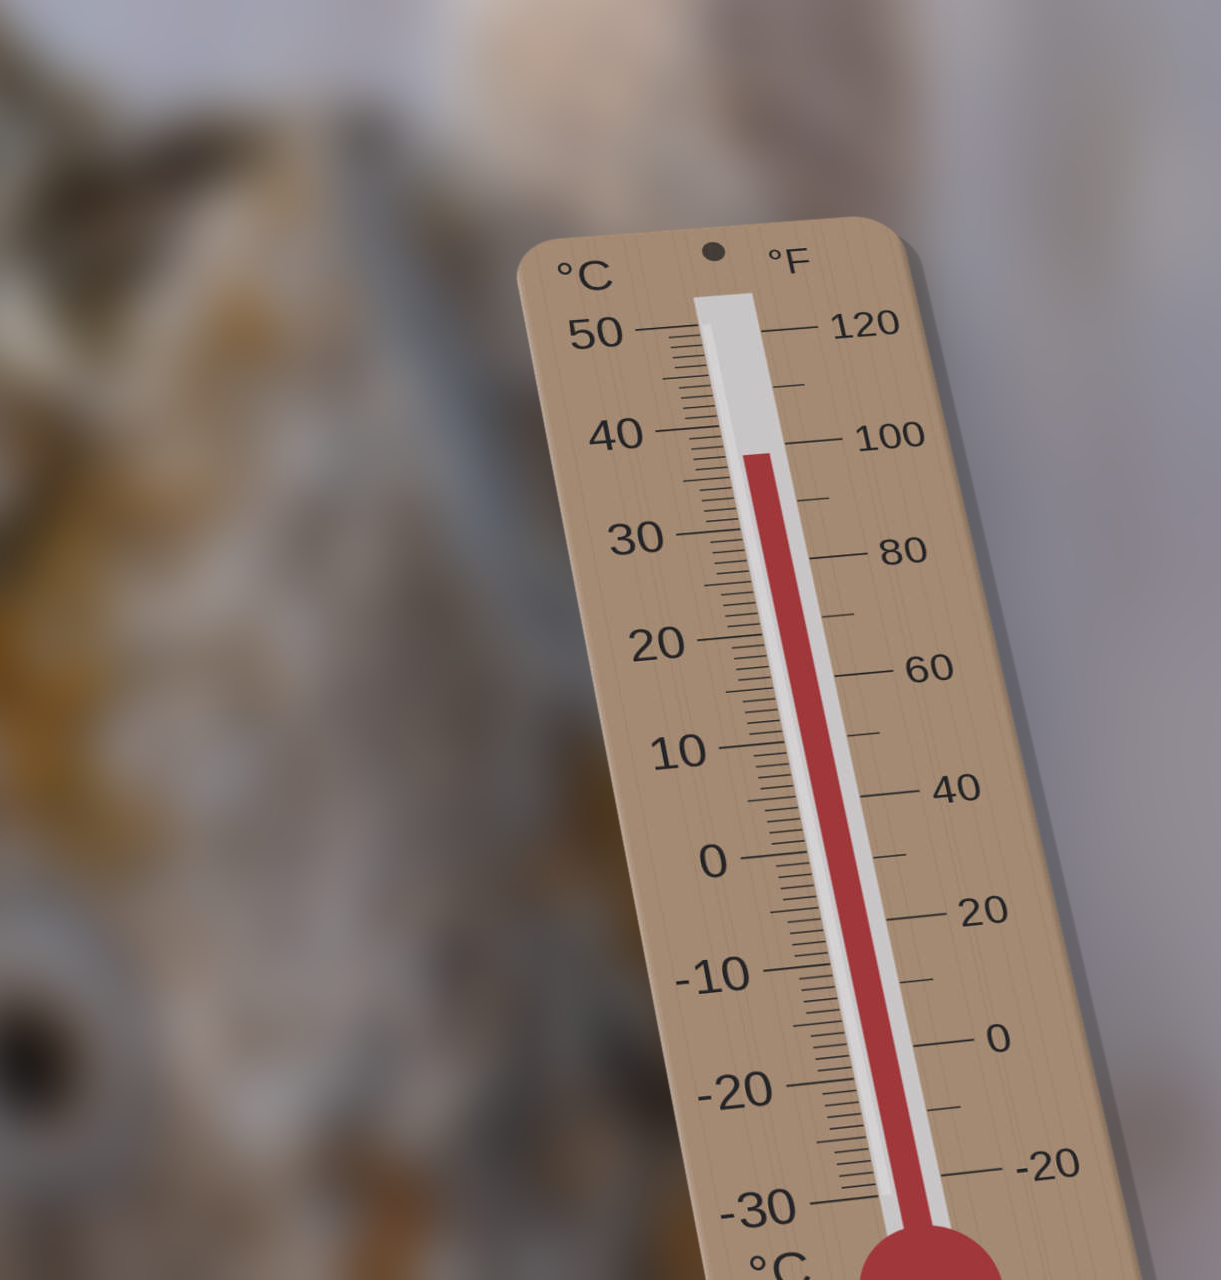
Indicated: {"value": 37, "unit": "°C"}
